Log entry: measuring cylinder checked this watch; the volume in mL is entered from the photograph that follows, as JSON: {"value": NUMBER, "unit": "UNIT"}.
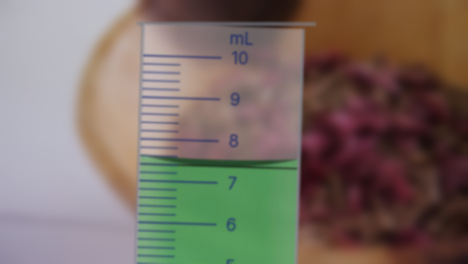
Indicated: {"value": 7.4, "unit": "mL"}
